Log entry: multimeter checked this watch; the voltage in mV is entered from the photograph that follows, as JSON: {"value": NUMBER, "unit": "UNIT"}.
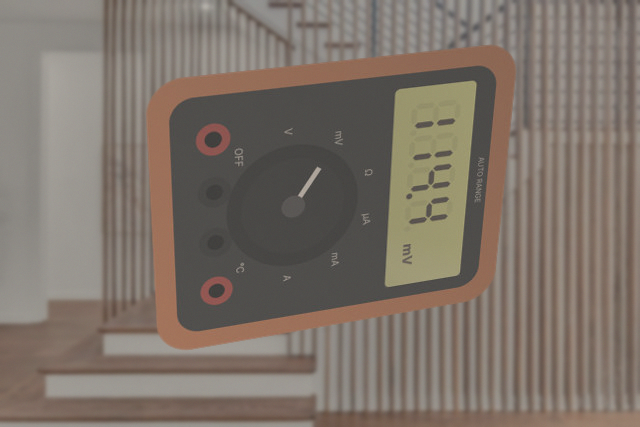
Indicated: {"value": 114.4, "unit": "mV"}
